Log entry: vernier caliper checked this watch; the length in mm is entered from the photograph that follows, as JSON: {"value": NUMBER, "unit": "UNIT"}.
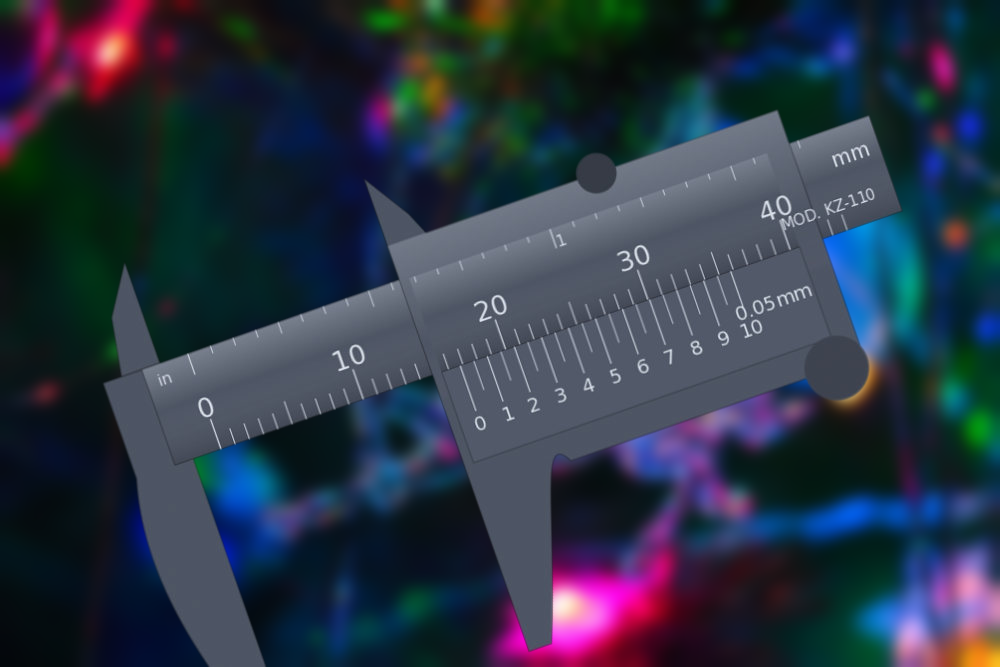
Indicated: {"value": 16.8, "unit": "mm"}
